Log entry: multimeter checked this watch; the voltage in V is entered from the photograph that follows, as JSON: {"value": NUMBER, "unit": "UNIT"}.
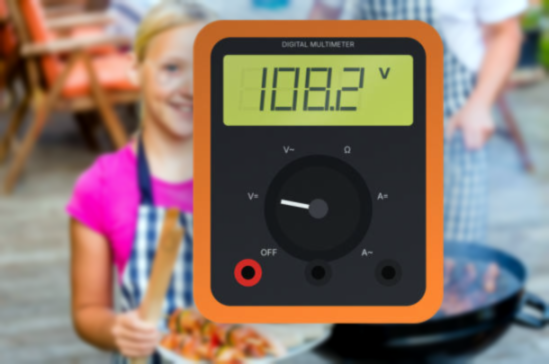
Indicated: {"value": 108.2, "unit": "V"}
